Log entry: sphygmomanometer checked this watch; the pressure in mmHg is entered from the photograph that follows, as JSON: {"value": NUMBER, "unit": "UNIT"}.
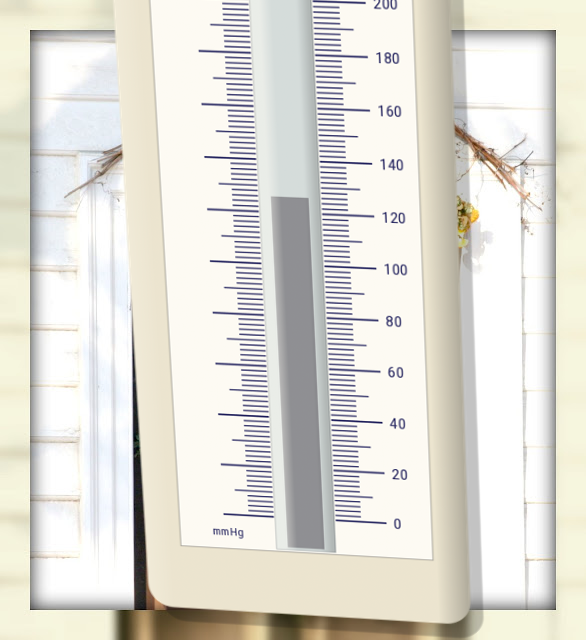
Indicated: {"value": 126, "unit": "mmHg"}
